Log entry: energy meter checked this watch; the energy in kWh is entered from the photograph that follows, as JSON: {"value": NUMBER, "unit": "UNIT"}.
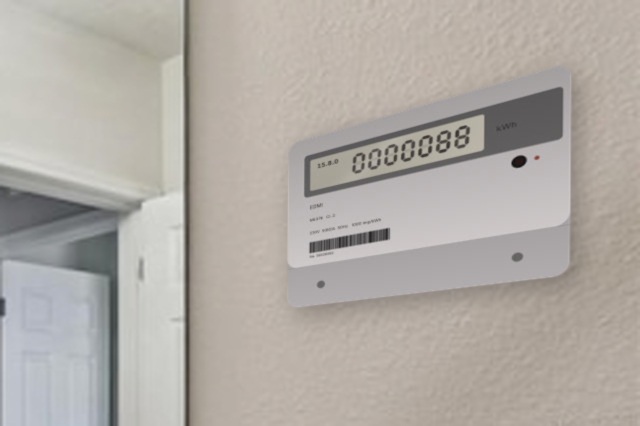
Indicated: {"value": 88, "unit": "kWh"}
